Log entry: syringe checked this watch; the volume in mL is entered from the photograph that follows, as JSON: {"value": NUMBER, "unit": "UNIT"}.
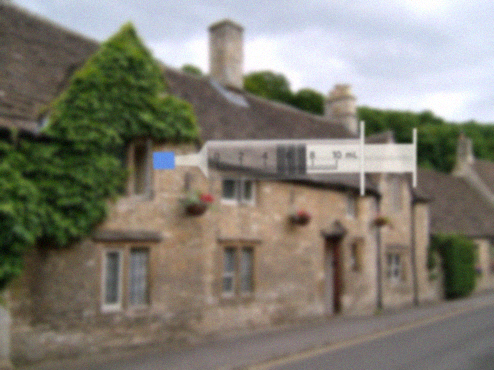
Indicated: {"value": 5, "unit": "mL"}
